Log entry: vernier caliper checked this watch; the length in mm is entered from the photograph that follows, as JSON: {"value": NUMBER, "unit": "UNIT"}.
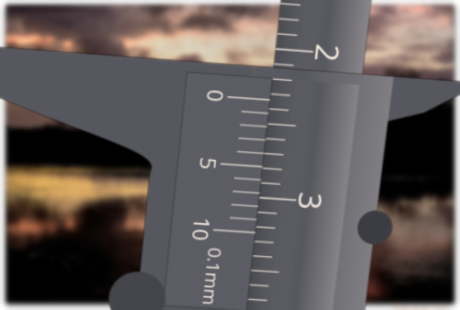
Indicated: {"value": 23.4, "unit": "mm"}
